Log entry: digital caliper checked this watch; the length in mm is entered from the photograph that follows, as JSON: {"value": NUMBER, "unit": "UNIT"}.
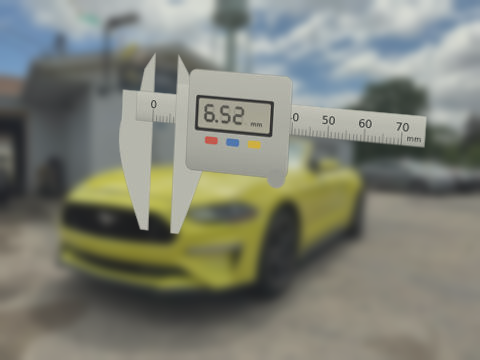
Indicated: {"value": 6.52, "unit": "mm"}
